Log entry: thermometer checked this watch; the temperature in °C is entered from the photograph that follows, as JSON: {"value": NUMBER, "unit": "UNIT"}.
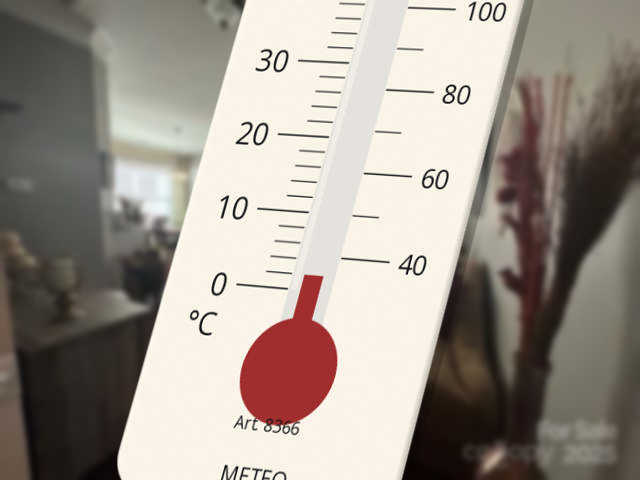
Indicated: {"value": 2, "unit": "°C"}
